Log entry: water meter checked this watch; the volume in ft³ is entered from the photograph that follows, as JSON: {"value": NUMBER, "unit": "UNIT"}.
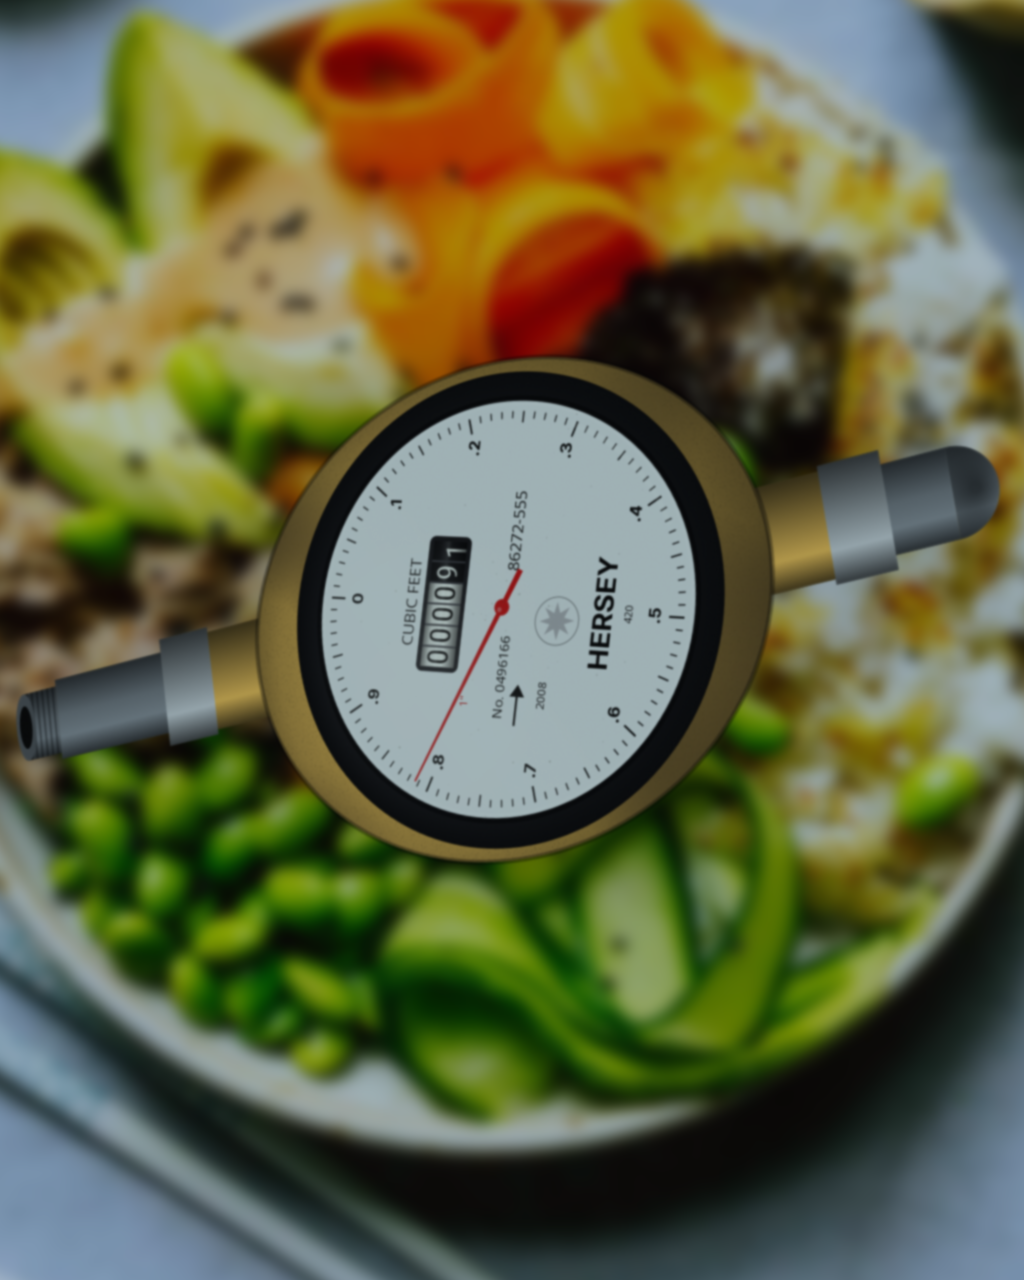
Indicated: {"value": 90.81, "unit": "ft³"}
